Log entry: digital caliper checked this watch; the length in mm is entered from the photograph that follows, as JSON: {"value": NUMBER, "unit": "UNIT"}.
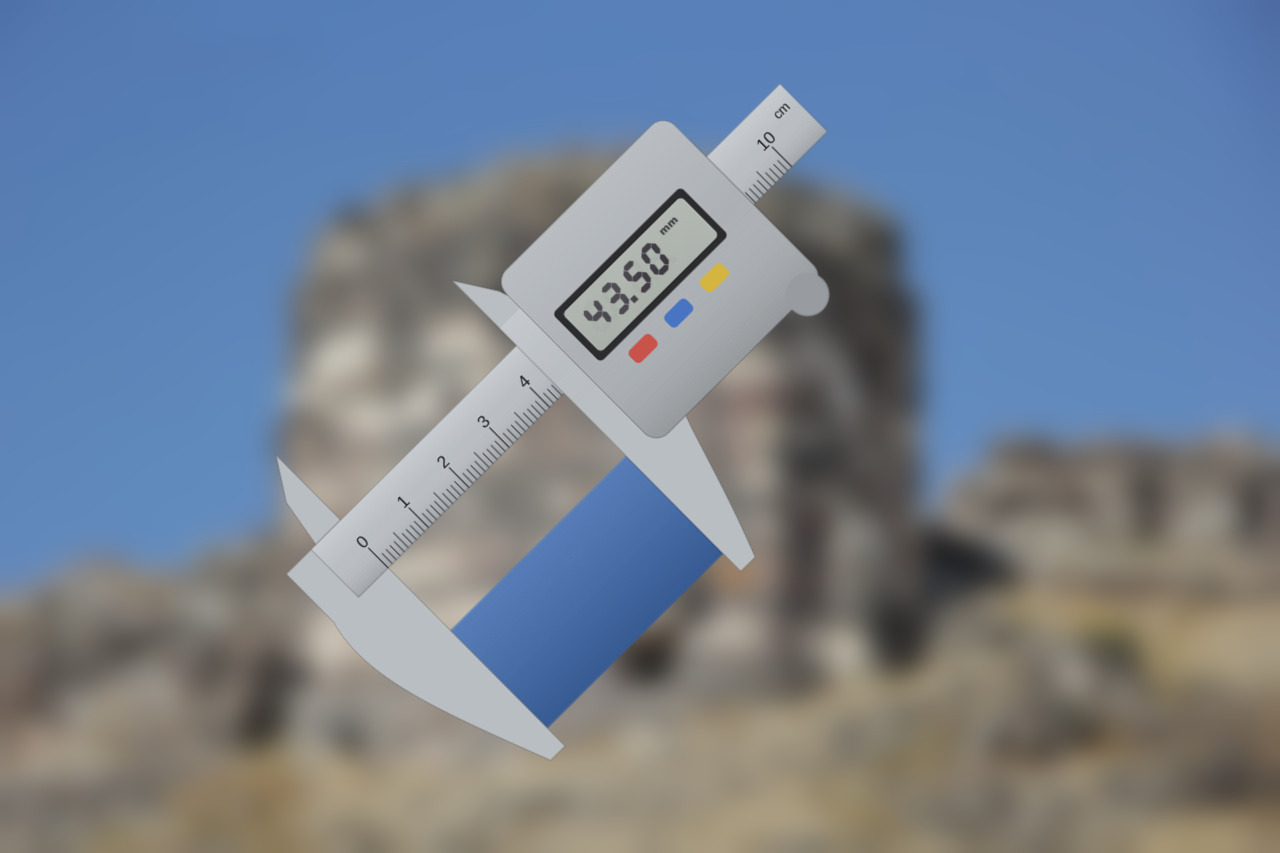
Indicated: {"value": 43.50, "unit": "mm"}
